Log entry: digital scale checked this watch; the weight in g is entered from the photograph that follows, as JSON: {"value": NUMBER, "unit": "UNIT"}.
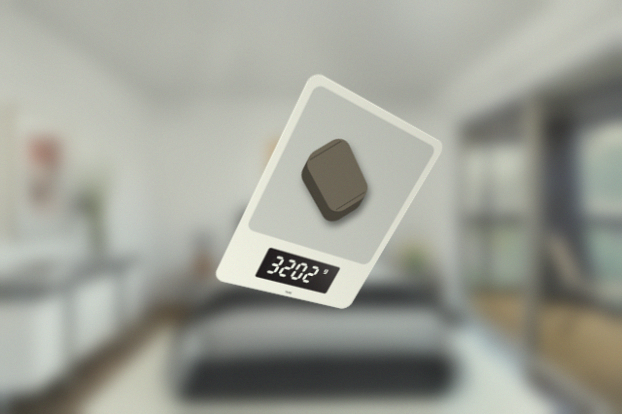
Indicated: {"value": 3202, "unit": "g"}
